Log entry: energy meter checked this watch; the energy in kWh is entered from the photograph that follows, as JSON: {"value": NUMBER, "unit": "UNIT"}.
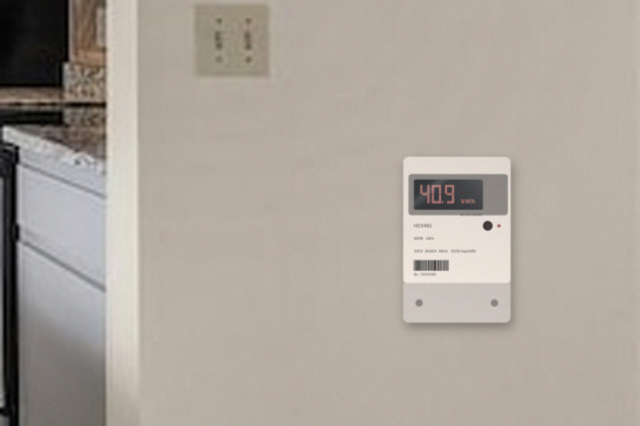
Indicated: {"value": 40.9, "unit": "kWh"}
